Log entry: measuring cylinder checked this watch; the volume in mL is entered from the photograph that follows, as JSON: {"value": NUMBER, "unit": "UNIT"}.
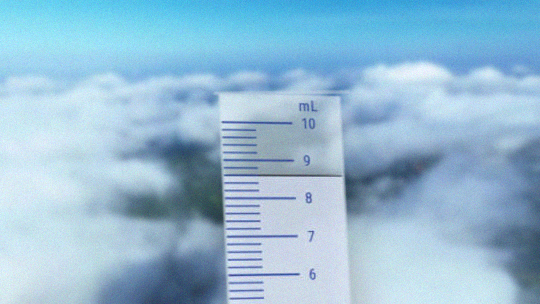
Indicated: {"value": 8.6, "unit": "mL"}
